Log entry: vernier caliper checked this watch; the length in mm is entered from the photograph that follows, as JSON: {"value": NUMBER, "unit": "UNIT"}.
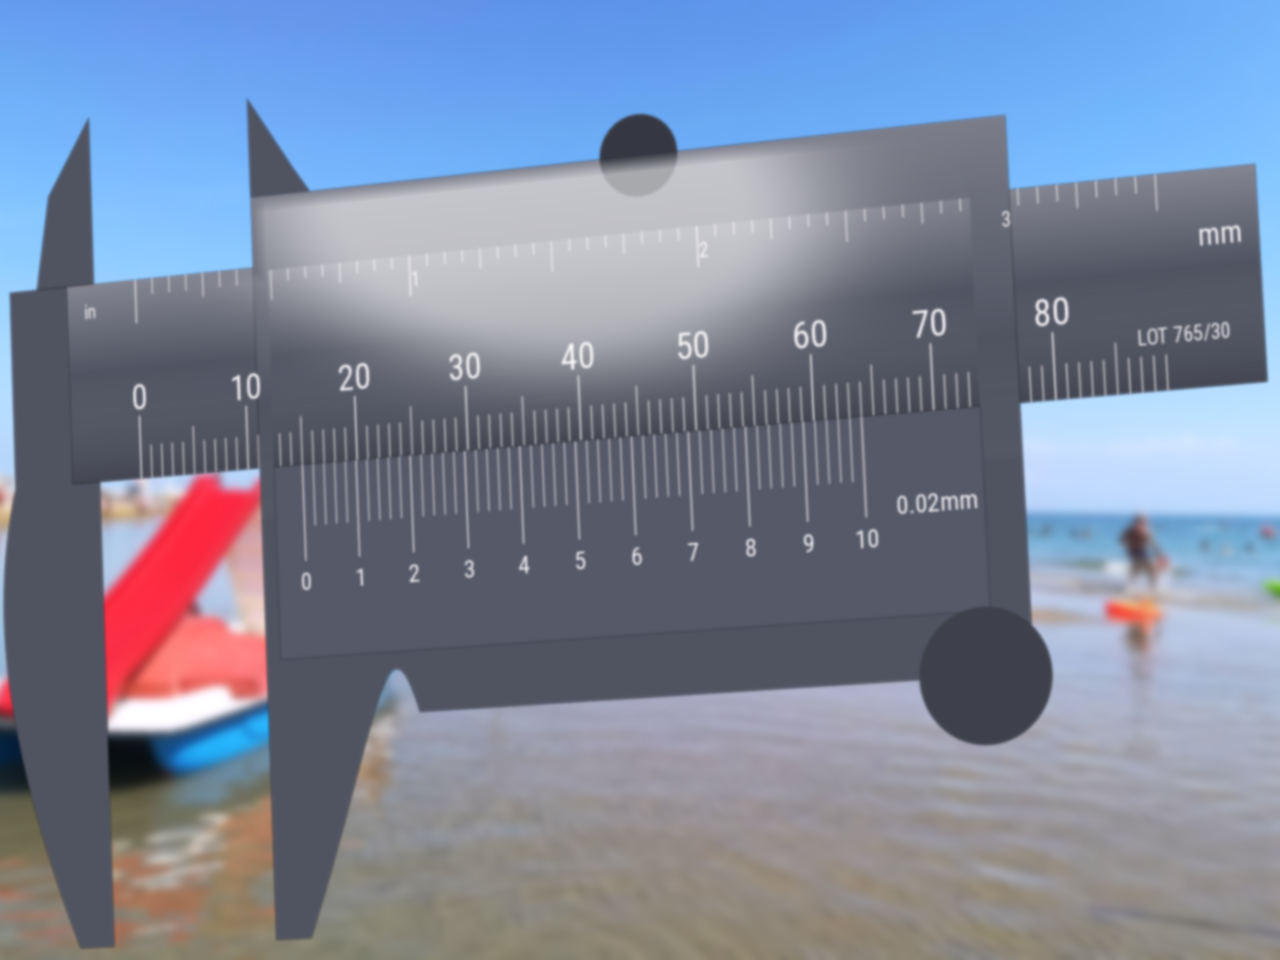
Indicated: {"value": 15.0, "unit": "mm"}
